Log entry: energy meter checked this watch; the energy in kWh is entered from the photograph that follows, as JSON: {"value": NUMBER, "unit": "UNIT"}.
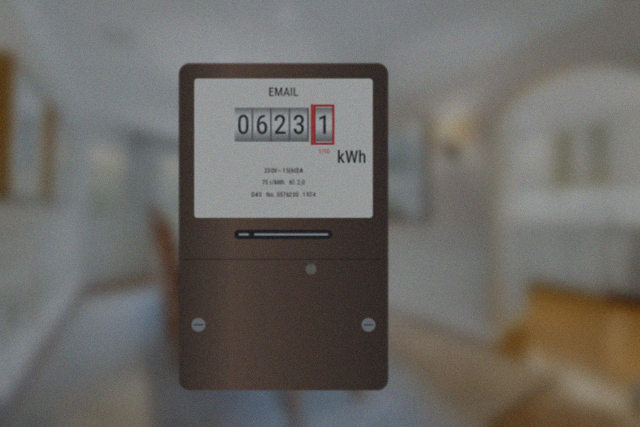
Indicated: {"value": 623.1, "unit": "kWh"}
